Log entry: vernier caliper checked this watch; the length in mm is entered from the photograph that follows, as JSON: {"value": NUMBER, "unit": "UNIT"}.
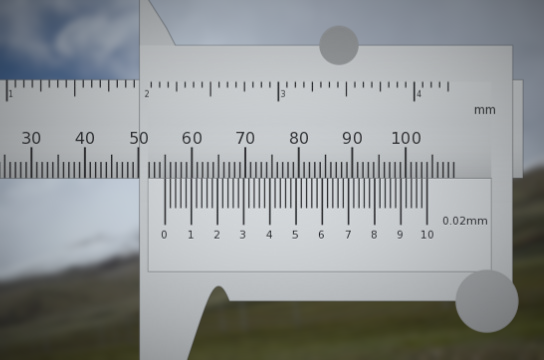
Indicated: {"value": 55.0, "unit": "mm"}
